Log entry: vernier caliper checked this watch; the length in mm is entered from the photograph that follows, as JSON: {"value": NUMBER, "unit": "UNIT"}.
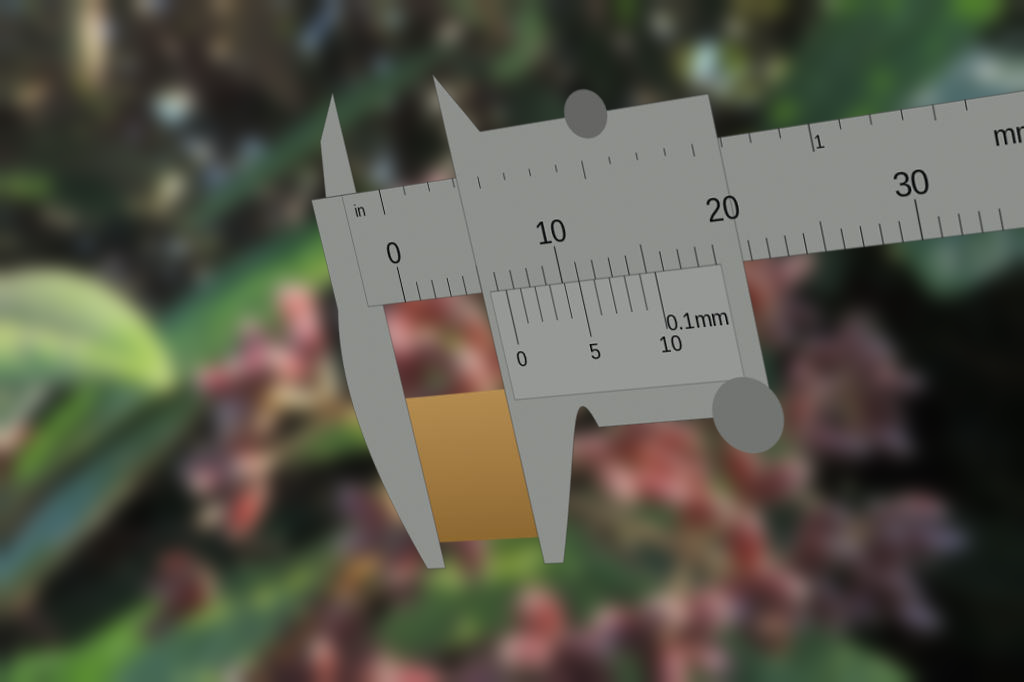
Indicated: {"value": 6.5, "unit": "mm"}
